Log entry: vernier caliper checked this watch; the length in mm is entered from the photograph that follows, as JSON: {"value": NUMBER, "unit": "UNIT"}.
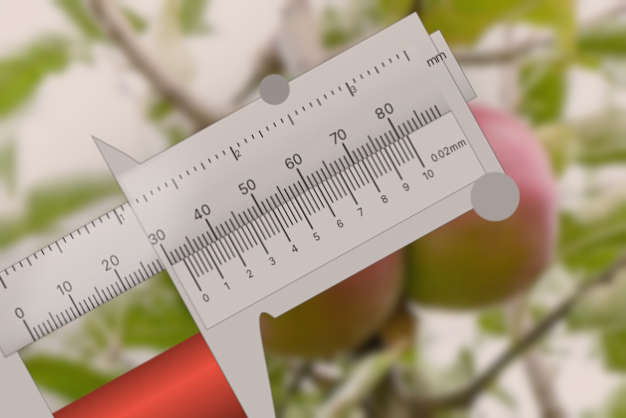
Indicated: {"value": 32.5, "unit": "mm"}
